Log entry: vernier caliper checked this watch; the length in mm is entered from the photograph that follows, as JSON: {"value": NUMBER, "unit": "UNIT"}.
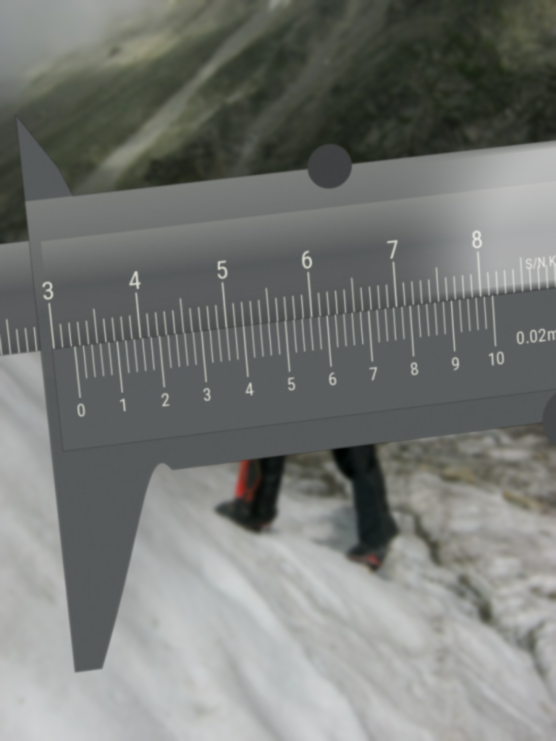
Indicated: {"value": 32.4, "unit": "mm"}
